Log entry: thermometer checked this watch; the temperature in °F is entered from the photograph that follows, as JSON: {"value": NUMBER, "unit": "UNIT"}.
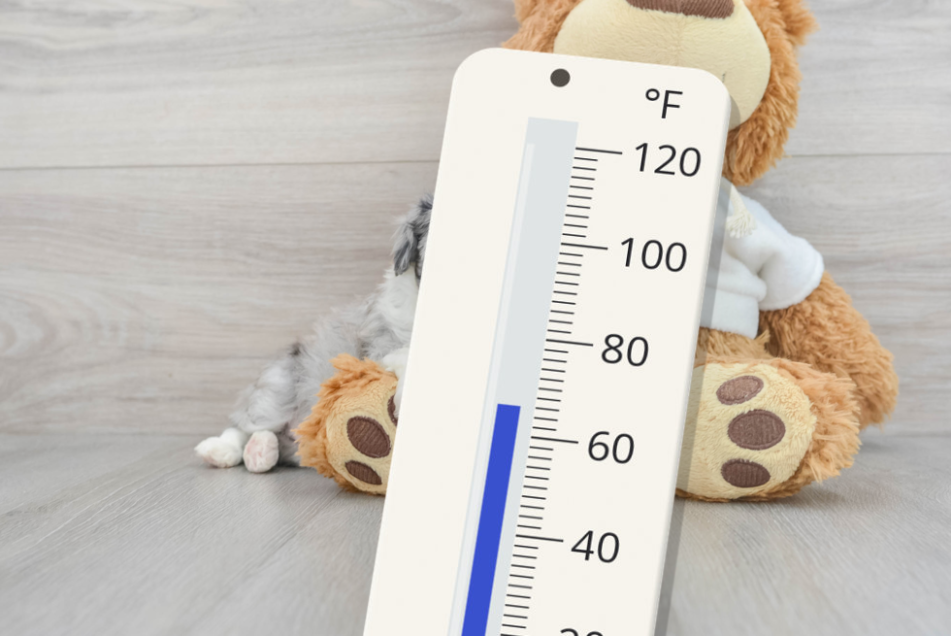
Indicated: {"value": 66, "unit": "°F"}
